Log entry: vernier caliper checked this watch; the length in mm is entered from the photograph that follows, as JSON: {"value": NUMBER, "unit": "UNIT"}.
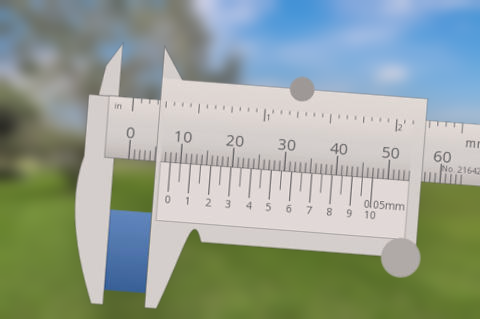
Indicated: {"value": 8.0, "unit": "mm"}
